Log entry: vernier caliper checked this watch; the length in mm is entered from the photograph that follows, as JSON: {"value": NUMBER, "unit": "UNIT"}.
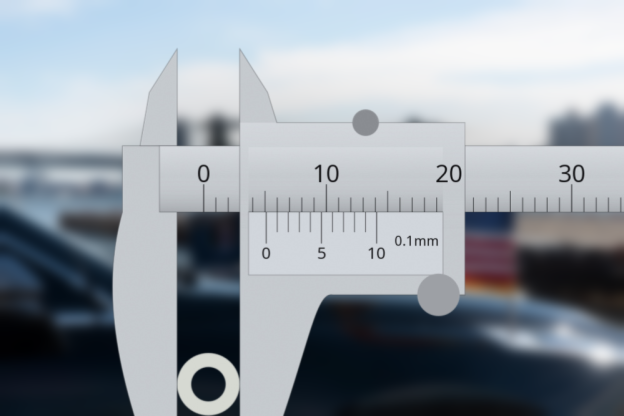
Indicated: {"value": 5.1, "unit": "mm"}
